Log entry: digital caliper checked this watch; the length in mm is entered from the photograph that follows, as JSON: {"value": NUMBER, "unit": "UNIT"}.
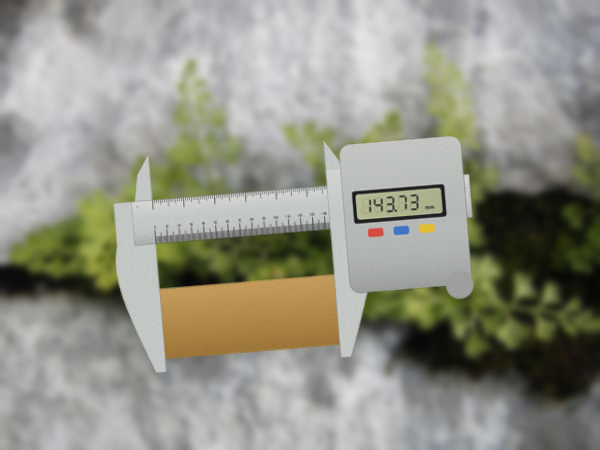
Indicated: {"value": 143.73, "unit": "mm"}
